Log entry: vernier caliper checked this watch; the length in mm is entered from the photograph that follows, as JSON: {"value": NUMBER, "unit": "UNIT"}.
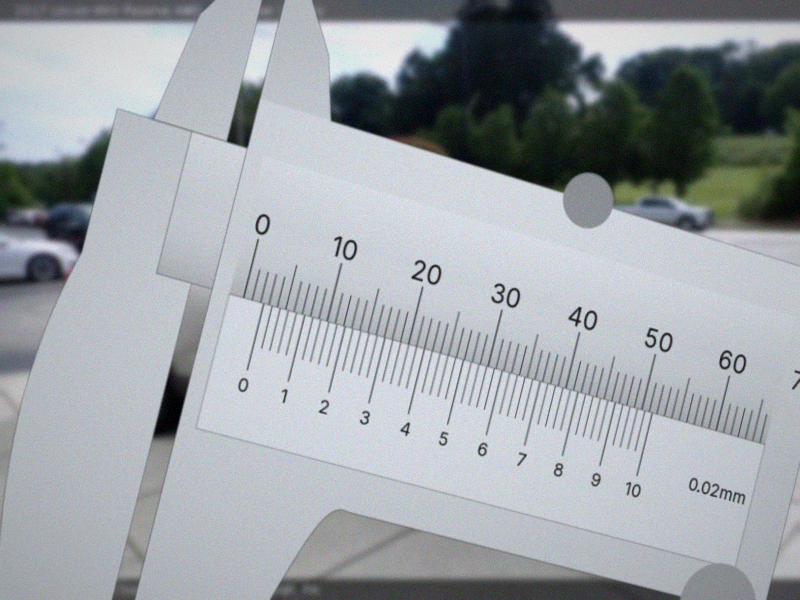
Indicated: {"value": 2.4, "unit": "mm"}
